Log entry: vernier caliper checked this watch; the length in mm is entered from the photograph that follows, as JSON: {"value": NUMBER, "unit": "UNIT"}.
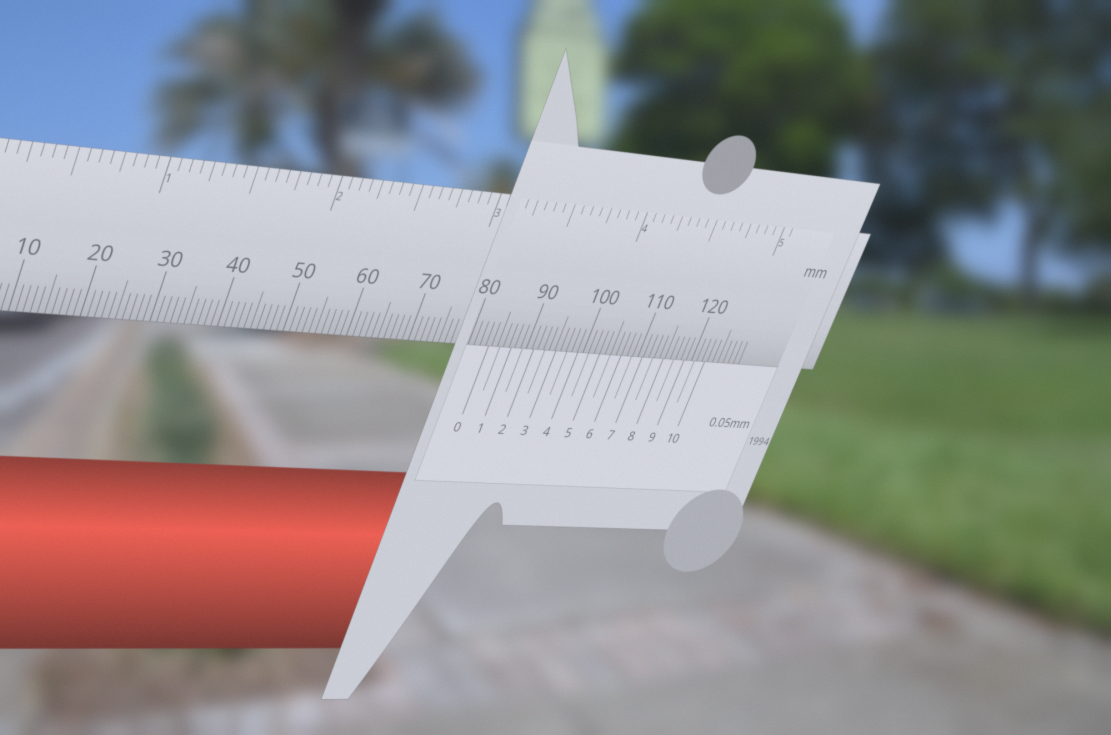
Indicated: {"value": 83.5, "unit": "mm"}
